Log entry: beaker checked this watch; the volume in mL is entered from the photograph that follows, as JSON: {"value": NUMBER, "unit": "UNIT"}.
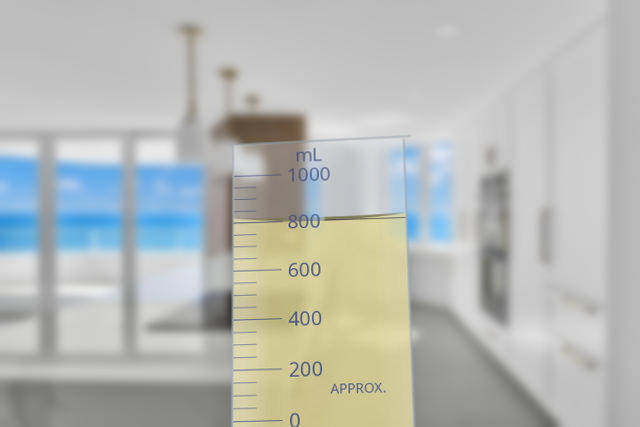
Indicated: {"value": 800, "unit": "mL"}
